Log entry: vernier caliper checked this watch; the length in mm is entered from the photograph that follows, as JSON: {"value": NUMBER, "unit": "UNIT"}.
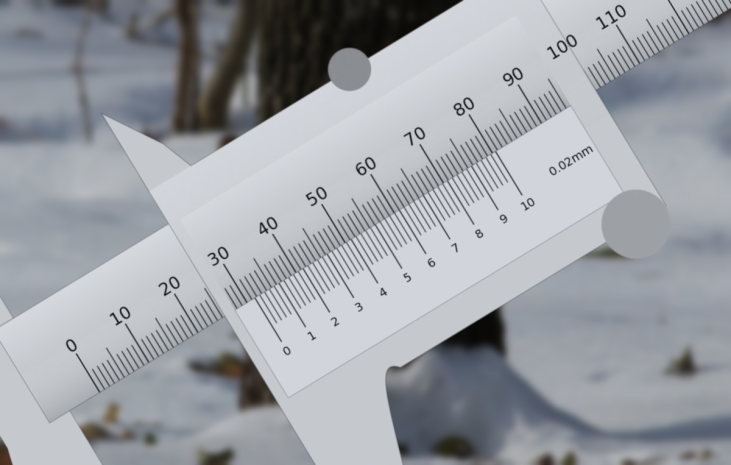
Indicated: {"value": 31.6, "unit": "mm"}
